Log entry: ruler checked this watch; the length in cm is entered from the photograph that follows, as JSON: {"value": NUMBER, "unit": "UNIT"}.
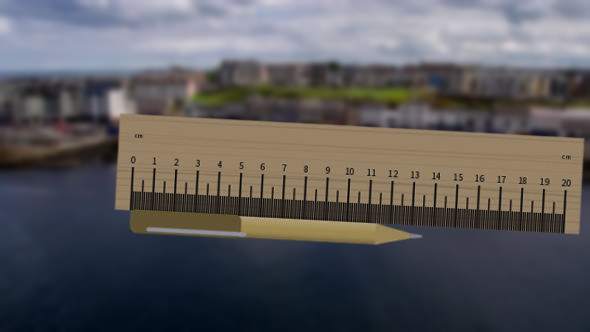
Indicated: {"value": 13.5, "unit": "cm"}
